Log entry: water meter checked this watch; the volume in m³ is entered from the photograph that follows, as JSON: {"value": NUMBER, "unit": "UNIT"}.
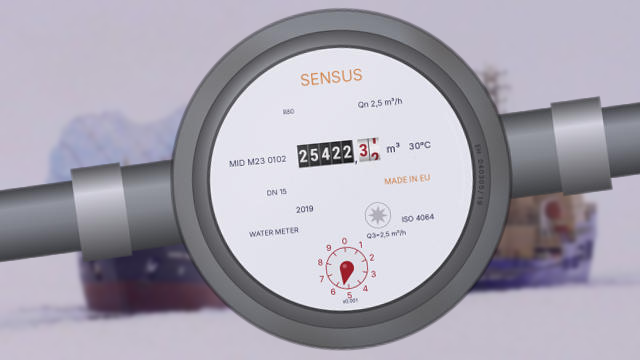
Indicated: {"value": 25422.315, "unit": "m³"}
